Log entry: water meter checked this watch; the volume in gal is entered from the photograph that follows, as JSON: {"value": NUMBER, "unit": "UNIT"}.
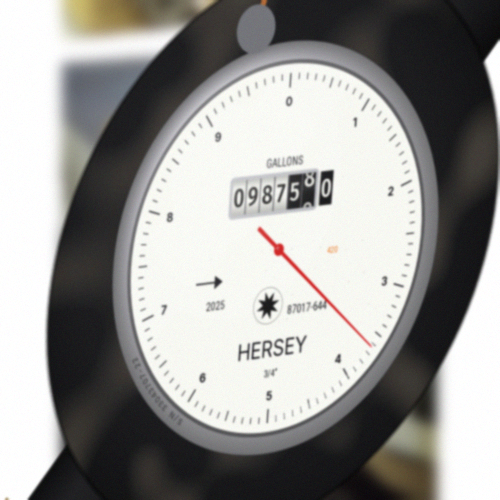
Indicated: {"value": 987583.6, "unit": "gal"}
